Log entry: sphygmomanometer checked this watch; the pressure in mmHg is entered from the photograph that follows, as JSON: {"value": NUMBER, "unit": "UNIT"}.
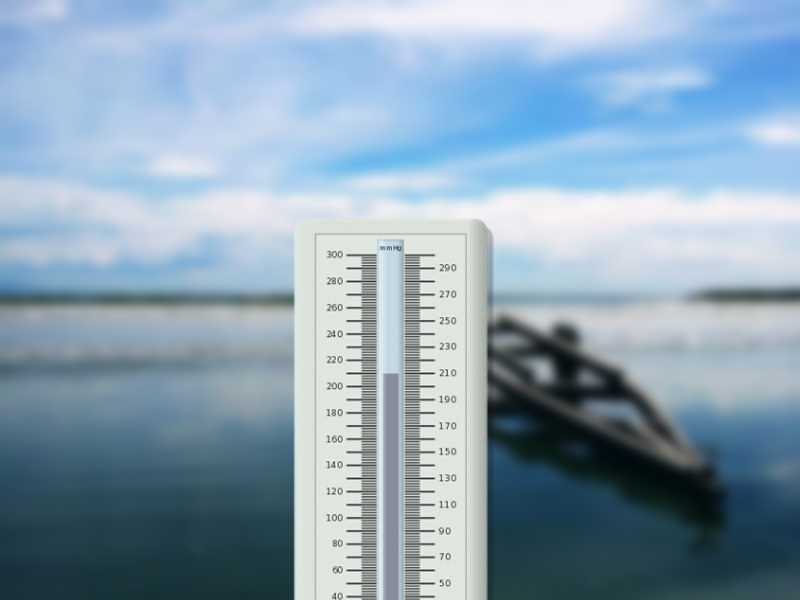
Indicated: {"value": 210, "unit": "mmHg"}
